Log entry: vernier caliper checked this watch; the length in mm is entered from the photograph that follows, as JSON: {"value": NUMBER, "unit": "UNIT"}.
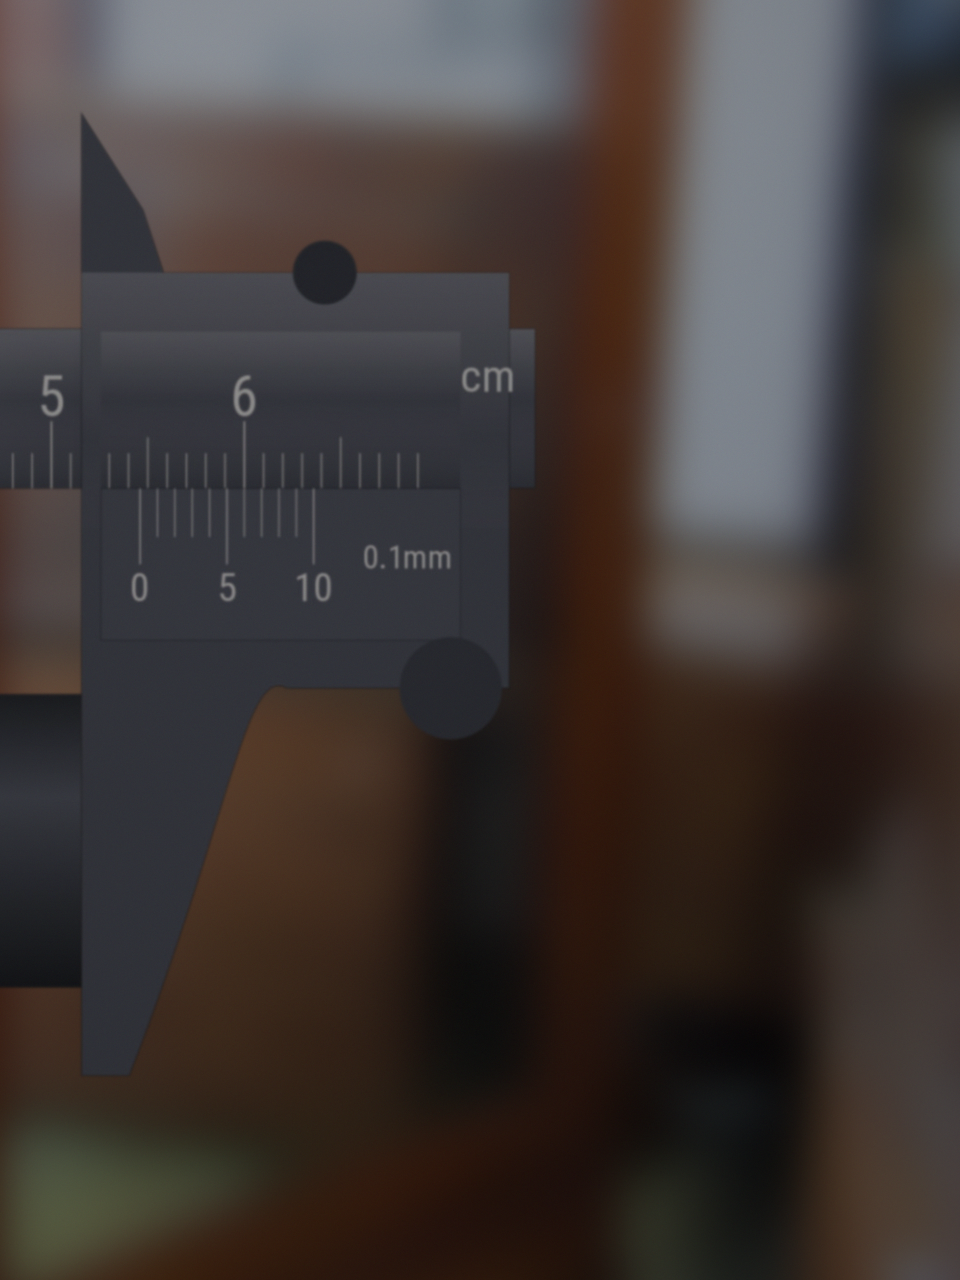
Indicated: {"value": 54.6, "unit": "mm"}
